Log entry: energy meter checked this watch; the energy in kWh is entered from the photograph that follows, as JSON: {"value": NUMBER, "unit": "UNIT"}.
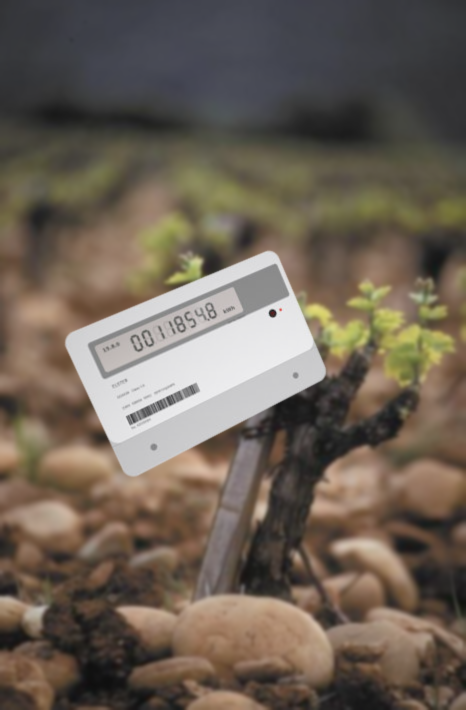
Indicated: {"value": 11854.8, "unit": "kWh"}
